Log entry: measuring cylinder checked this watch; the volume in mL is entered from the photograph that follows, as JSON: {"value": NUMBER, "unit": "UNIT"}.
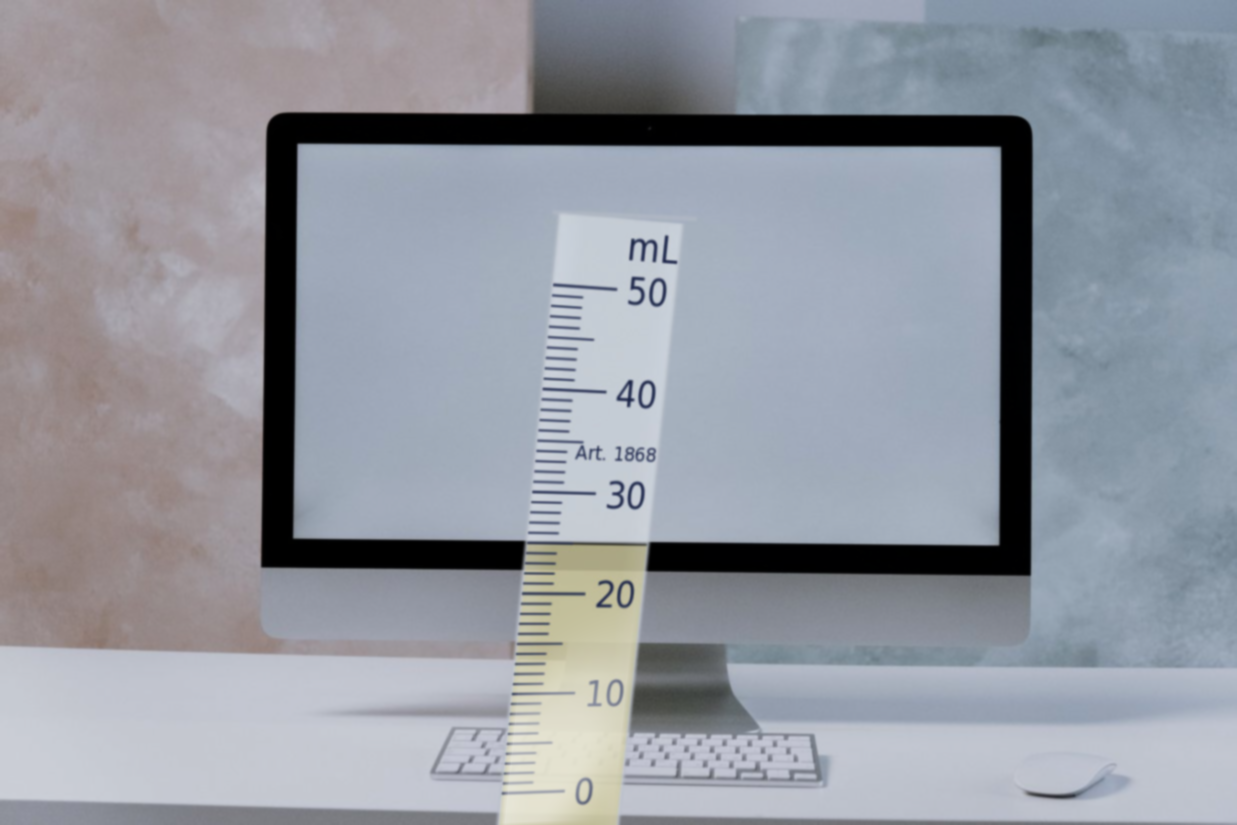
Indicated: {"value": 25, "unit": "mL"}
